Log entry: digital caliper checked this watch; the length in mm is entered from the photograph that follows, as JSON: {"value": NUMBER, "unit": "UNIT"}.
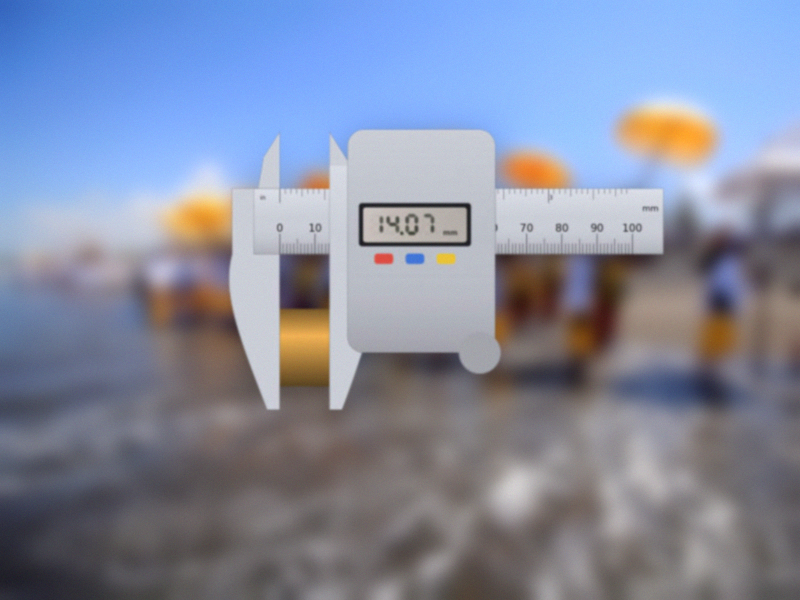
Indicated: {"value": 14.07, "unit": "mm"}
